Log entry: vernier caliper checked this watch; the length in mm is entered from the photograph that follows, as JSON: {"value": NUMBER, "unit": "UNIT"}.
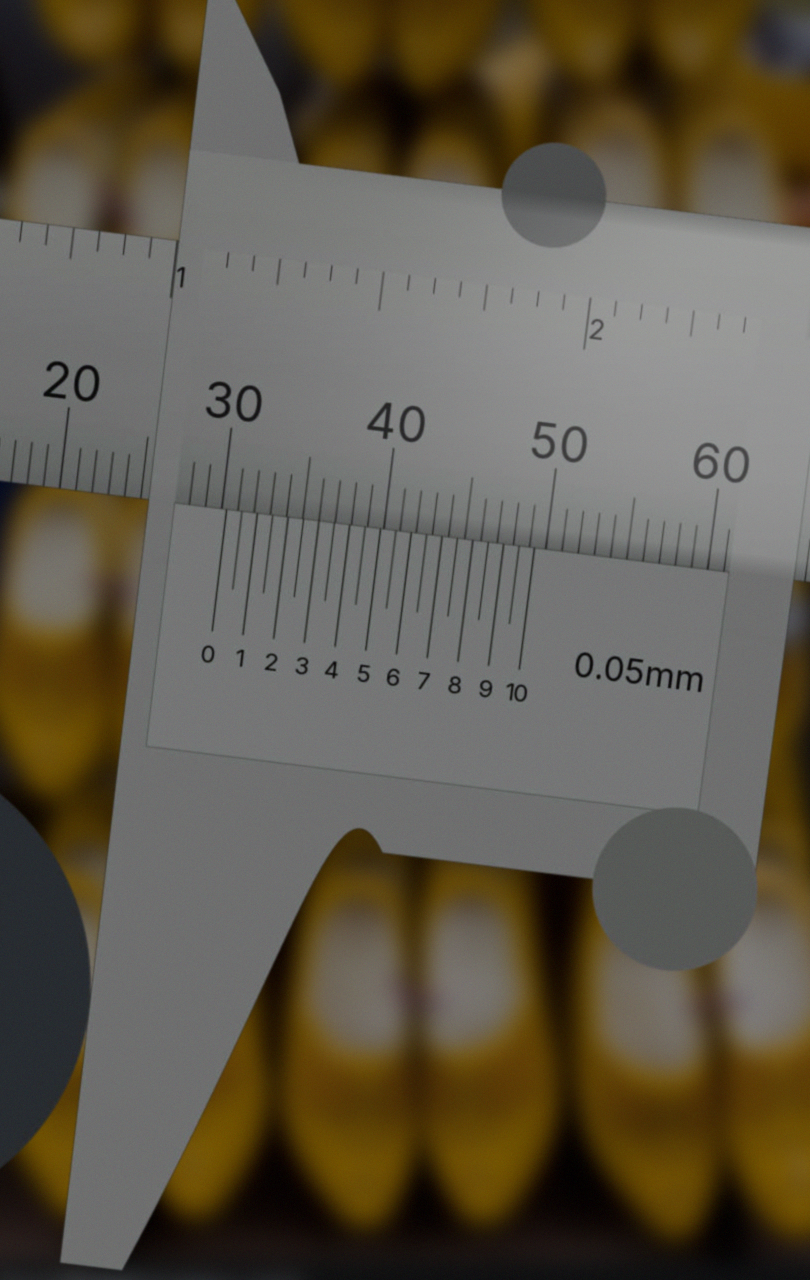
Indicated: {"value": 30.3, "unit": "mm"}
